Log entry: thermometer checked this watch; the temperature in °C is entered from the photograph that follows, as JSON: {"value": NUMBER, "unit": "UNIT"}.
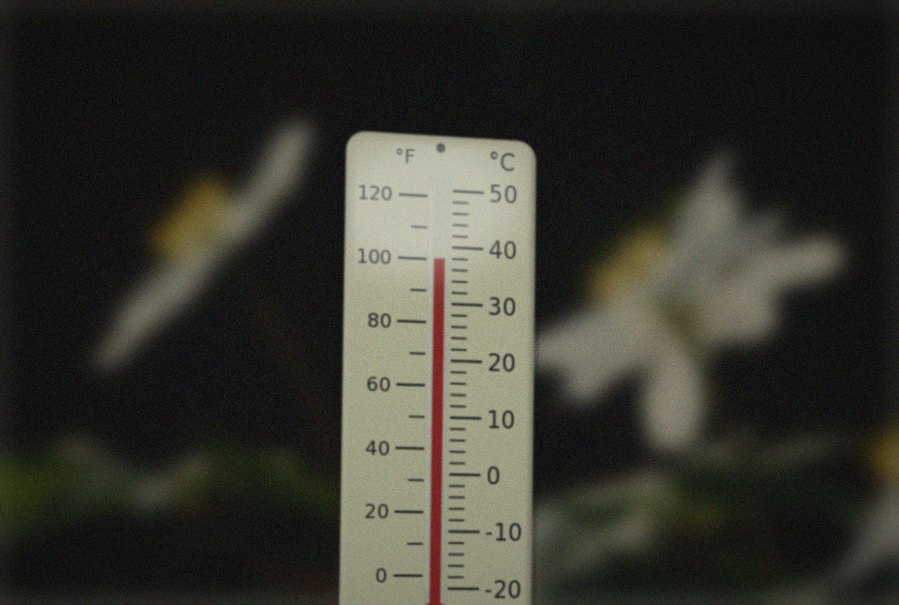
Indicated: {"value": 38, "unit": "°C"}
